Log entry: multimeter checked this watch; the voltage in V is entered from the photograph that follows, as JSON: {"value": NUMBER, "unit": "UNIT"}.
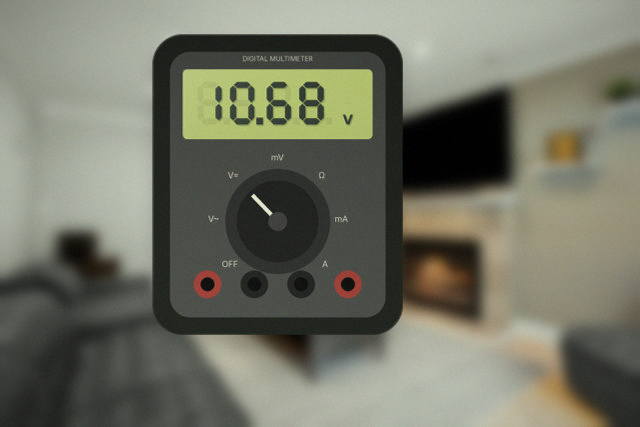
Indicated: {"value": 10.68, "unit": "V"}
